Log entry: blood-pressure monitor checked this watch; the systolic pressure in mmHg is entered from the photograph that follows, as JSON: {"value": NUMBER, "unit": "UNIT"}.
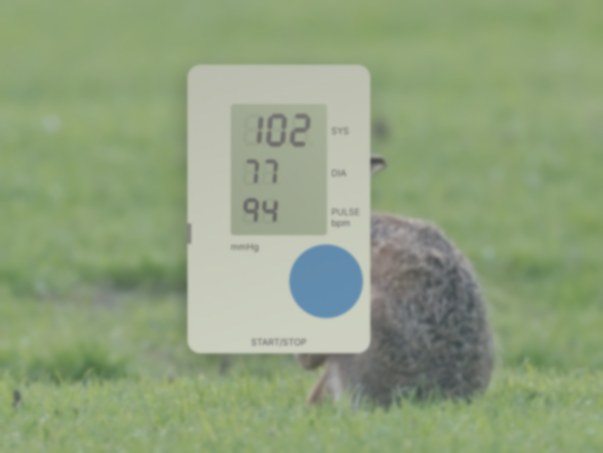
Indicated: {"value": 102, "unit": "mmHg"}
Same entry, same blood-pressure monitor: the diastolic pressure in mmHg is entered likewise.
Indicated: {"value": 77, "unit": "mmHg"}
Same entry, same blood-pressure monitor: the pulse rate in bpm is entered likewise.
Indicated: {"value": 94, "unit": "bpm"}
